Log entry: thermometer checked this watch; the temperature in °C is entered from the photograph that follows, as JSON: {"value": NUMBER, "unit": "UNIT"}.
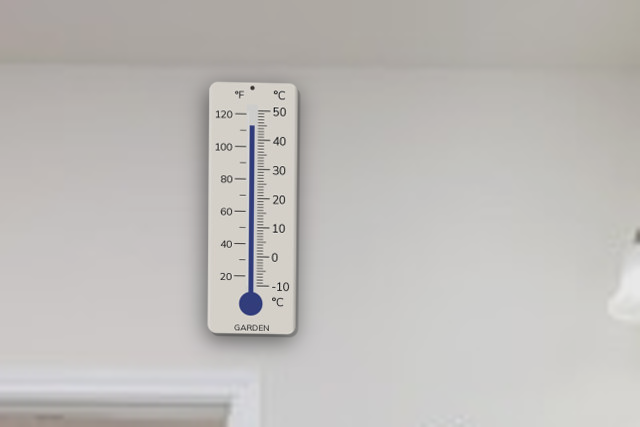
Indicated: {"value": 45, "unit": "°C"}
